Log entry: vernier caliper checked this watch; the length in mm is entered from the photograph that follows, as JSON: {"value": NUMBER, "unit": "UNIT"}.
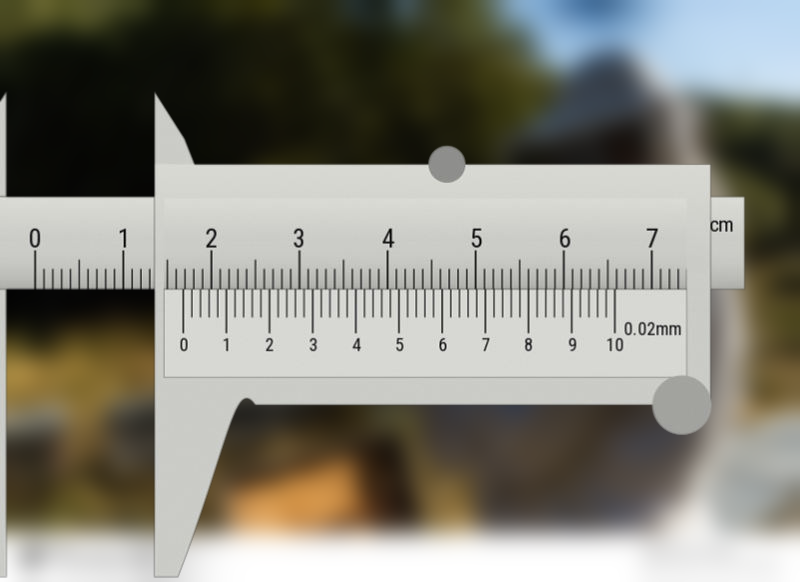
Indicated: {"value": 16.8, "unit": "mm"}
